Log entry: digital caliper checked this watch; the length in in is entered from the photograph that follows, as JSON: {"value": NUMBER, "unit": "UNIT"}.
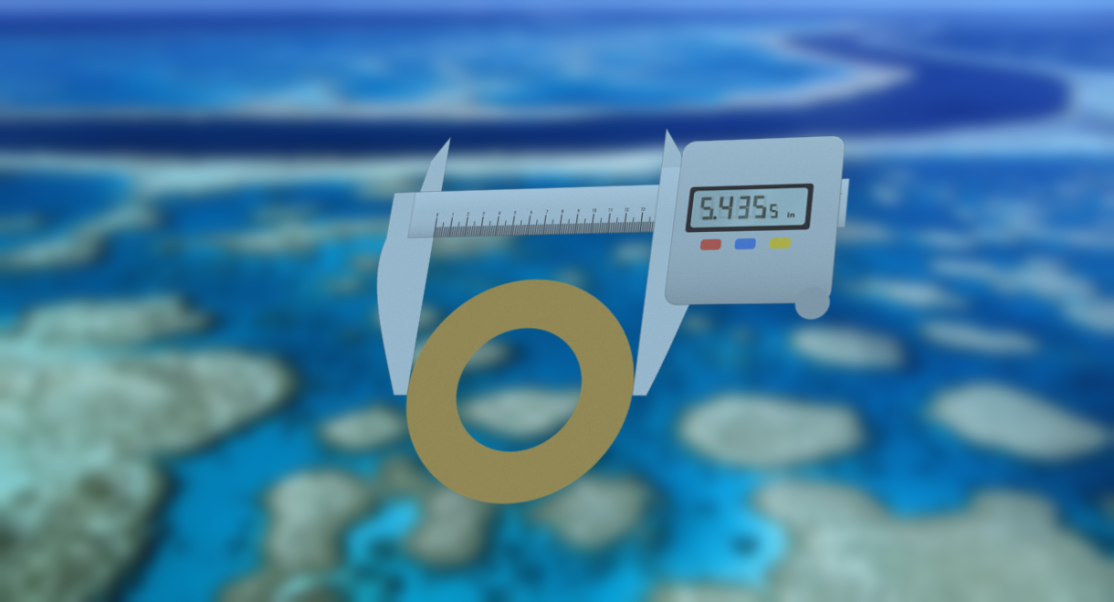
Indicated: {"value": 5.4355, "unit": "in"}
